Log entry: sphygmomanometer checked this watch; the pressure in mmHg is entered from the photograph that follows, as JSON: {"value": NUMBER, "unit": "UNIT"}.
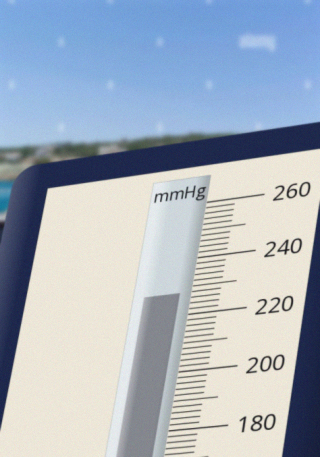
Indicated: {"value": 228, "unit": "mmHg"}
